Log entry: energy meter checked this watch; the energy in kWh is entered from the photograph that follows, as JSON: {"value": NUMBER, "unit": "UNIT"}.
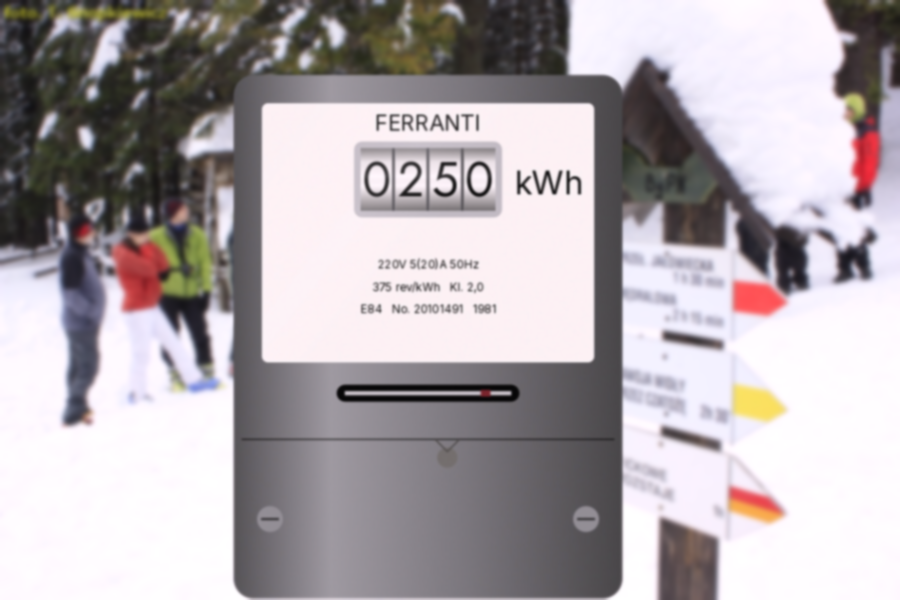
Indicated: {"value": 250, "unit": "kWh"}
